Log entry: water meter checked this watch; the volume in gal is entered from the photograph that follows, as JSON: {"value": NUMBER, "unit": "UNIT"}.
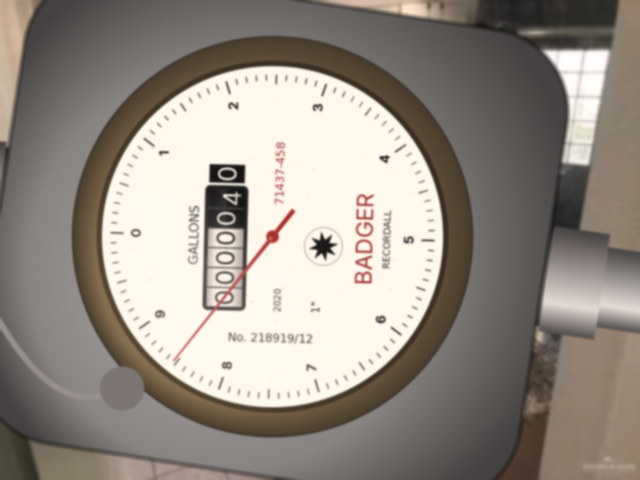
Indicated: {"value": 38.5, "unit": "gal"}
